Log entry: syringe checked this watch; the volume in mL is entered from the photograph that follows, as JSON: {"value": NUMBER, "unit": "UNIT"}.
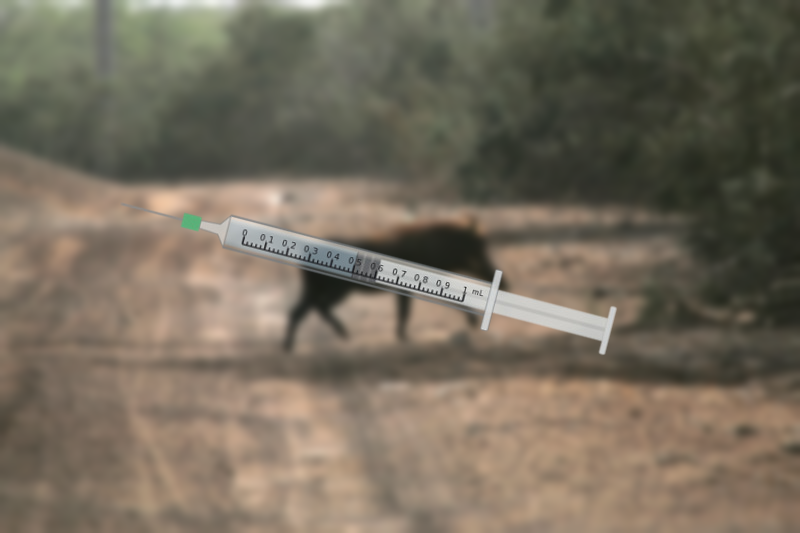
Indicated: {"value": 0.5, "unit": "mL"}
